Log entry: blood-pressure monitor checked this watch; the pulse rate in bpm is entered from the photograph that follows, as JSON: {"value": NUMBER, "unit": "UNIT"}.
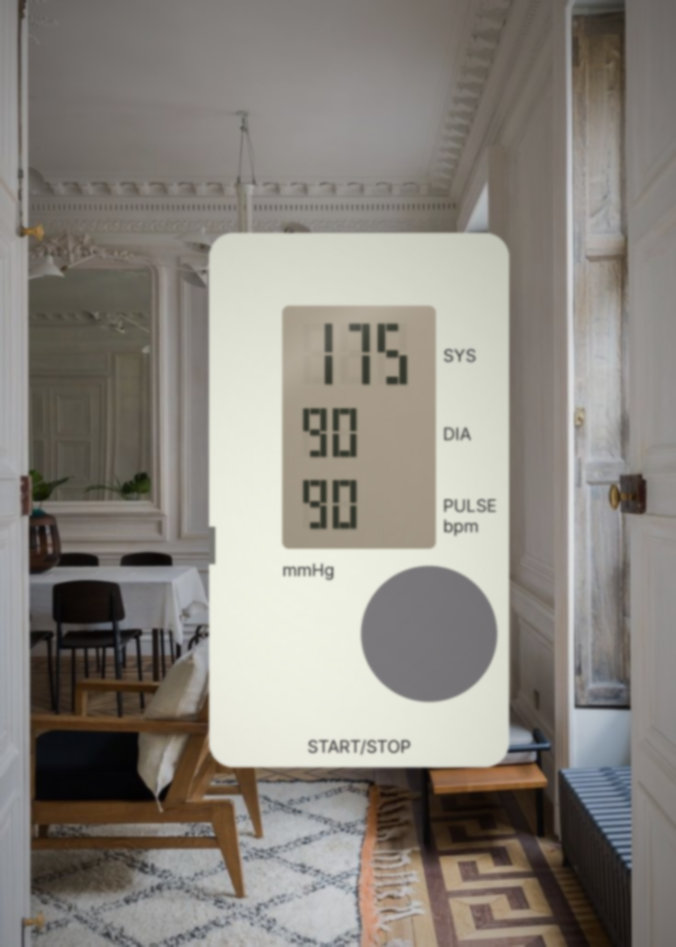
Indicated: {"value": 90, "unit": "bpm"}
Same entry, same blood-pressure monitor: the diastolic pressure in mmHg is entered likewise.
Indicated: {"value": 90, "unit": "mmHg"}
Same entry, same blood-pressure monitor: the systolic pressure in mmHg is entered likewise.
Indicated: {"value": 175, "unit": "mmHg"}
